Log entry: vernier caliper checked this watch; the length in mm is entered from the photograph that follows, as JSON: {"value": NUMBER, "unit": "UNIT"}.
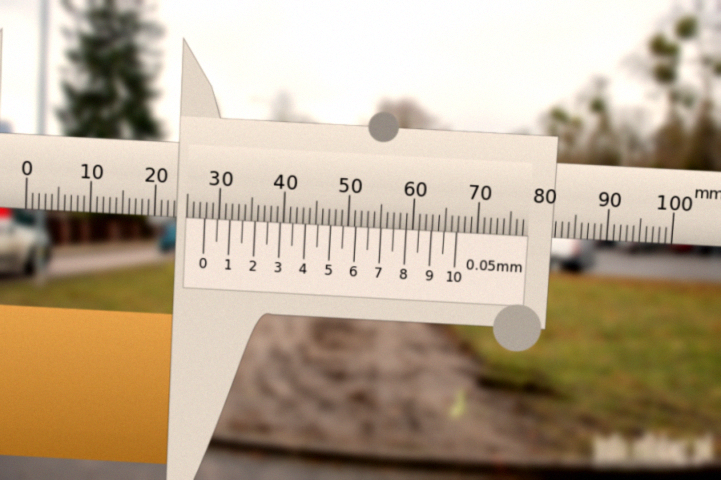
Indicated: {"value": 27.8, "unit": "mm"}
